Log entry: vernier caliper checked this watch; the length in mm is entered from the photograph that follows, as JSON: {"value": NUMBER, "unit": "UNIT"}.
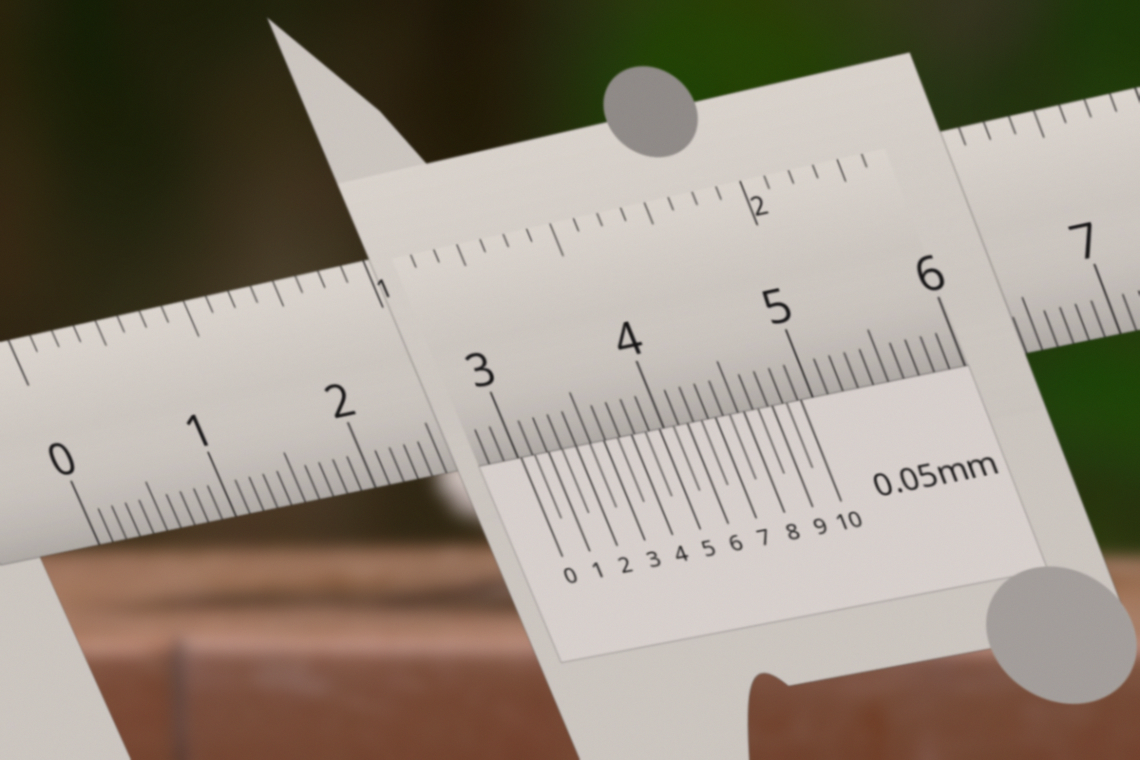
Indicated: {"value": 30.2, "unit": "mm"}
